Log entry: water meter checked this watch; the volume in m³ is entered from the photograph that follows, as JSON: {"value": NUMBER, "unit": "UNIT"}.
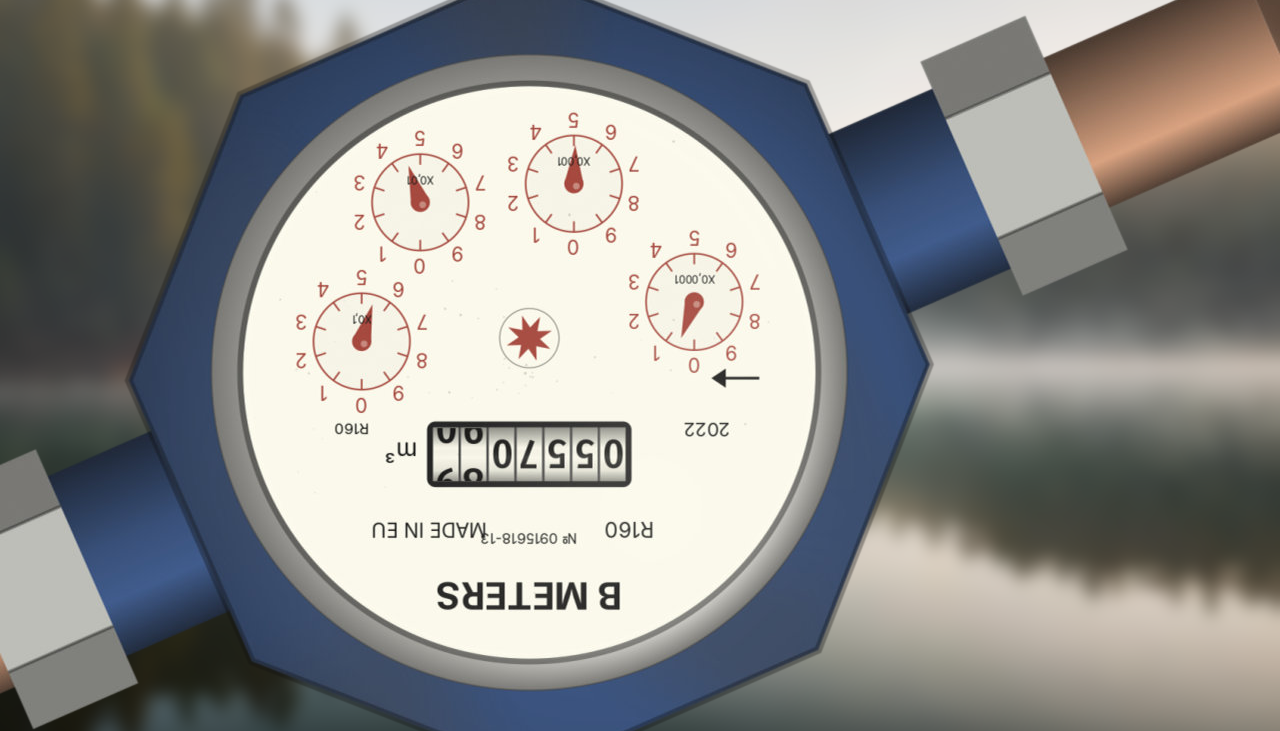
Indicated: {"value": 557089.5450, "unit": "m³"}
